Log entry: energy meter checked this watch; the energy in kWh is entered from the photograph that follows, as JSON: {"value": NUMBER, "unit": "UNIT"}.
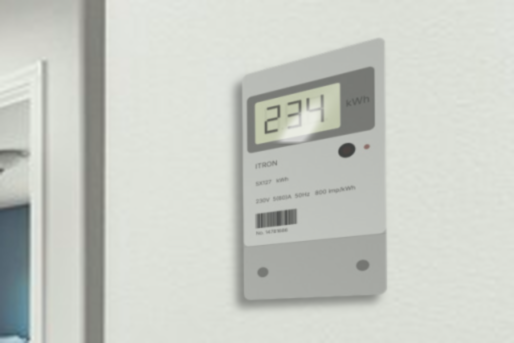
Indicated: {"value": 234, "unit": "kWh"}
